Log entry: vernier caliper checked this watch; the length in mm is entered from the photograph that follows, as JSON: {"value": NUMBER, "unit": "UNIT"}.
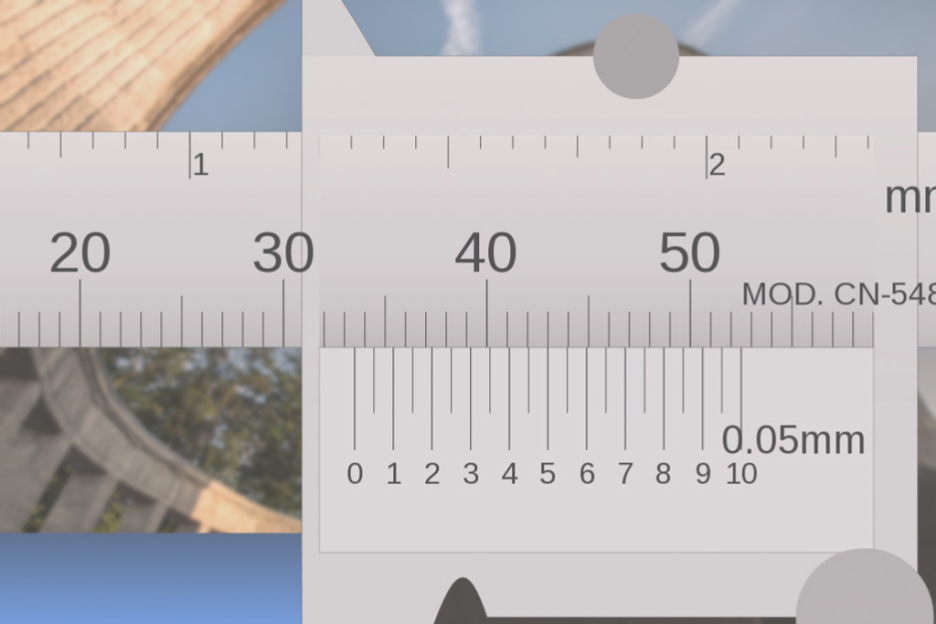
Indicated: {"value": 33.5, "unit": "mm"}
